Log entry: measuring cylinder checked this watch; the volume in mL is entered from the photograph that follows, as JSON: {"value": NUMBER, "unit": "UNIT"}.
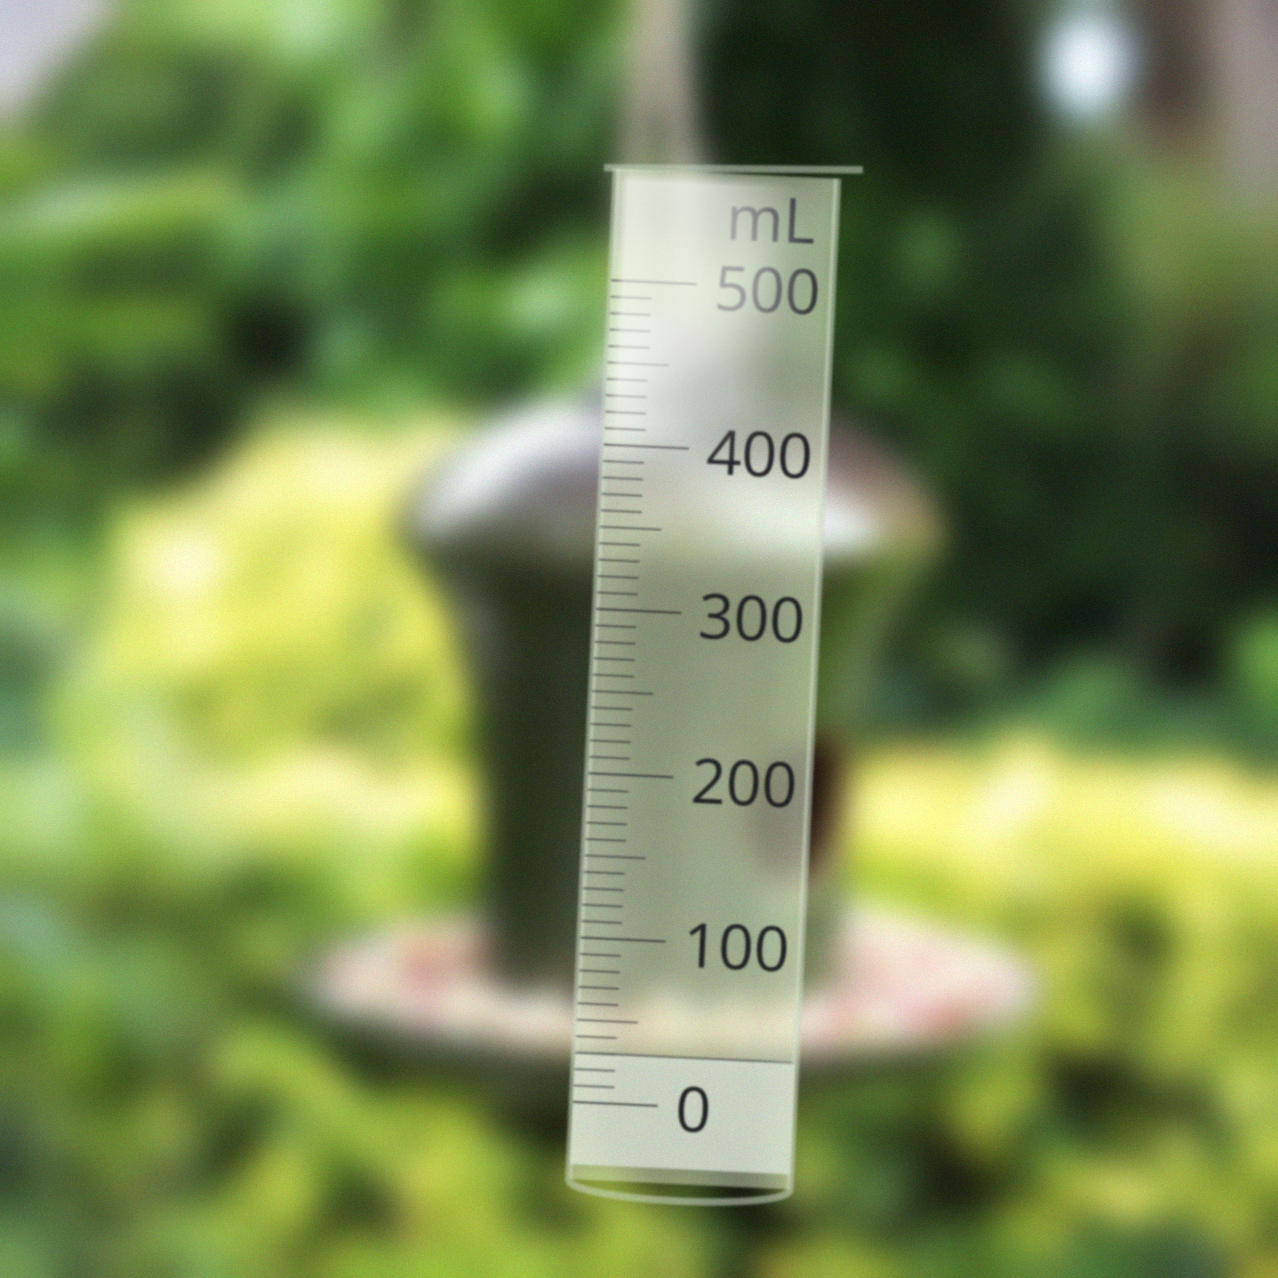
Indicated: {"value": 30, "unit": "mL"}
